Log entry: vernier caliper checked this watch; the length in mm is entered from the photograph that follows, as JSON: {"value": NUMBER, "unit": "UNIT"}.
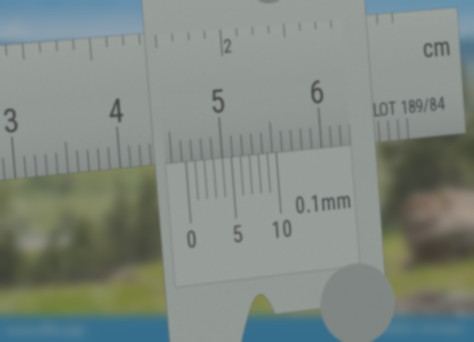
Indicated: {"value": 46.4, "unit": "mm"}
